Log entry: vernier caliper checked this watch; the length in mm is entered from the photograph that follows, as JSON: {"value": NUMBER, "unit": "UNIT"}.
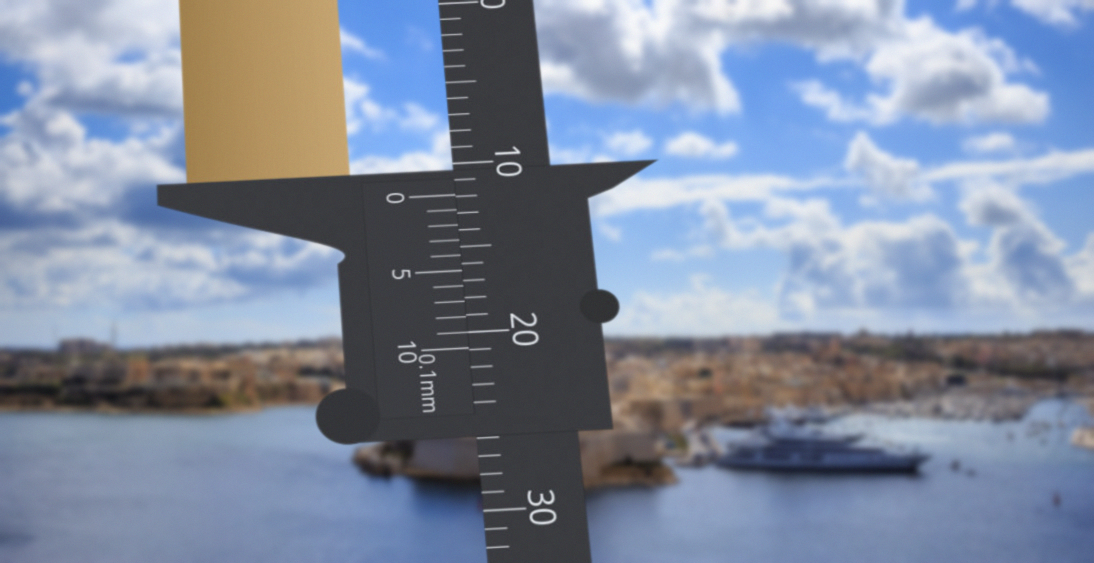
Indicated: {"value": 11.9, "unit": "mm"}
